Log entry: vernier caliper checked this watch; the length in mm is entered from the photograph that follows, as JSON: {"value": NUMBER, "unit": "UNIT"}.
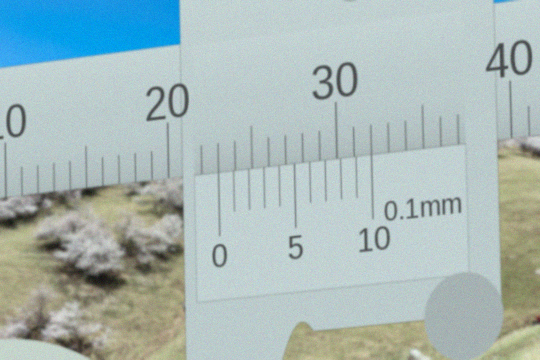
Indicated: {"value": 23.0, "unit": "mm"}
